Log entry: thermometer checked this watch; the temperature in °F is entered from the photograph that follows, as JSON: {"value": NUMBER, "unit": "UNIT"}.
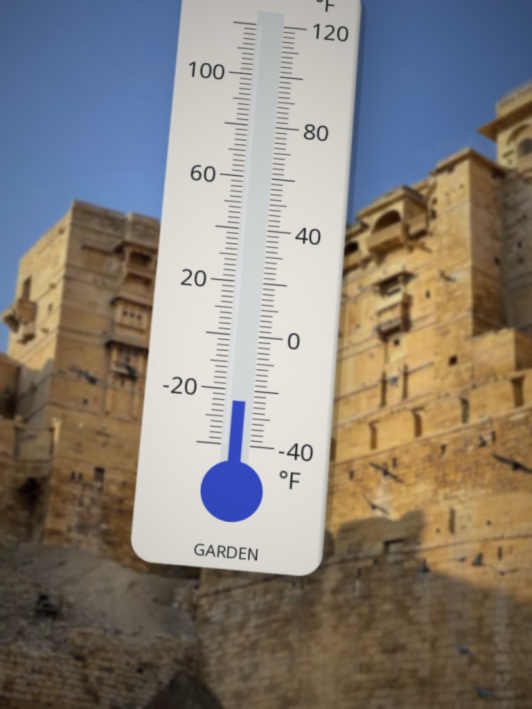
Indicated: {"value": -24, "unit": "°F"}
